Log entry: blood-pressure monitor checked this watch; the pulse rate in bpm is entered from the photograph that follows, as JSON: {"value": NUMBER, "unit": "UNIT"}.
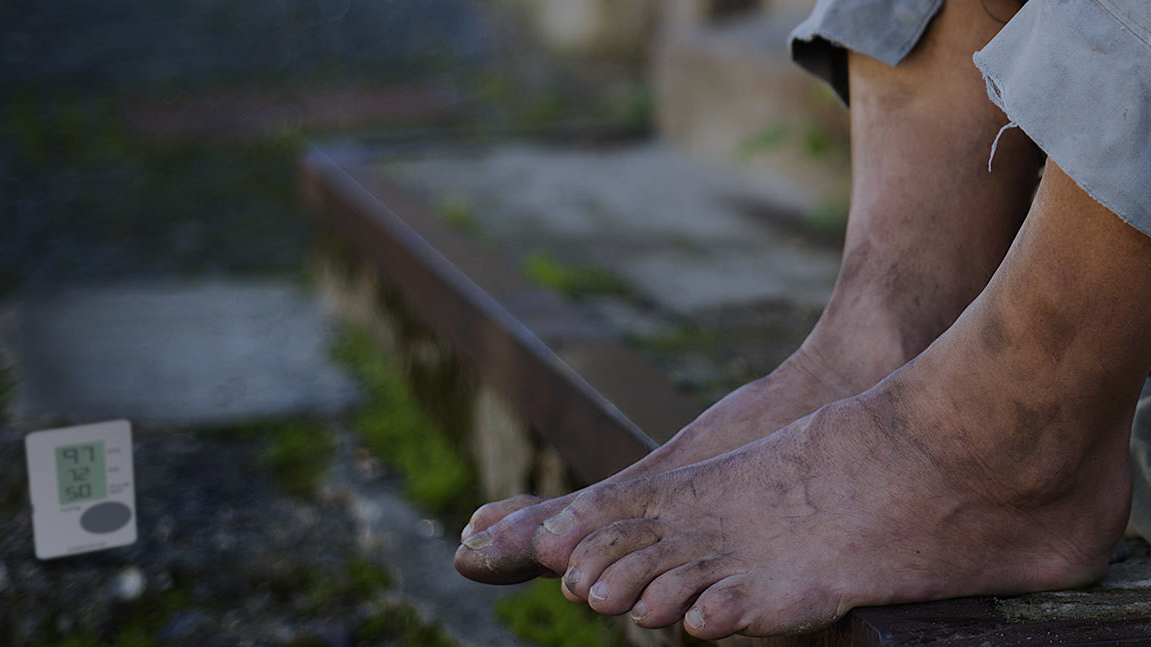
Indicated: {"value": 50, "unit": "bpm"}
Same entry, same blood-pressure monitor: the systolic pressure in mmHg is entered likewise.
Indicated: {"value": 97, "unit": "mmHg"}
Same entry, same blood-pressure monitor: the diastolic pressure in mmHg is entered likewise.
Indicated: {"value": 72, "unit": "mmHg"}
